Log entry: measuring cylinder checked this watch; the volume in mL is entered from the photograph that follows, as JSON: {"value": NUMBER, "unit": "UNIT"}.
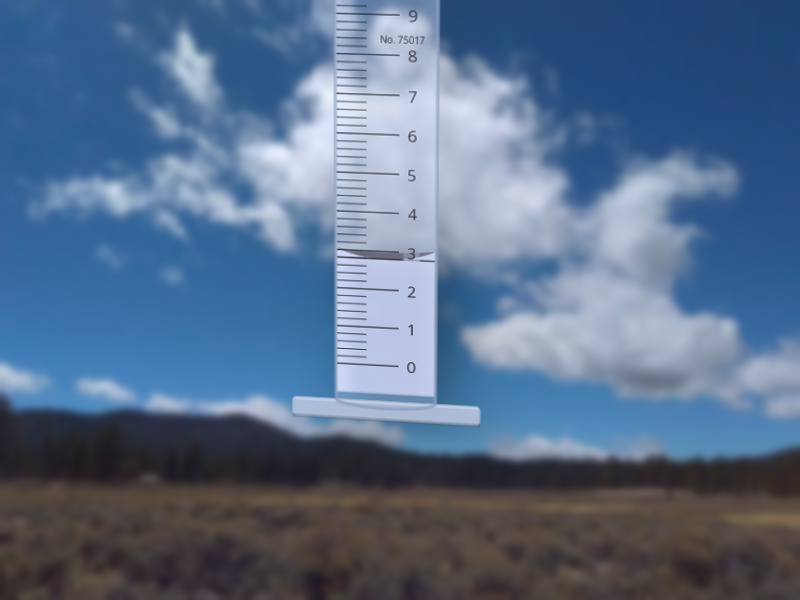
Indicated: {"value": 2.8, "unit": "mL"}
